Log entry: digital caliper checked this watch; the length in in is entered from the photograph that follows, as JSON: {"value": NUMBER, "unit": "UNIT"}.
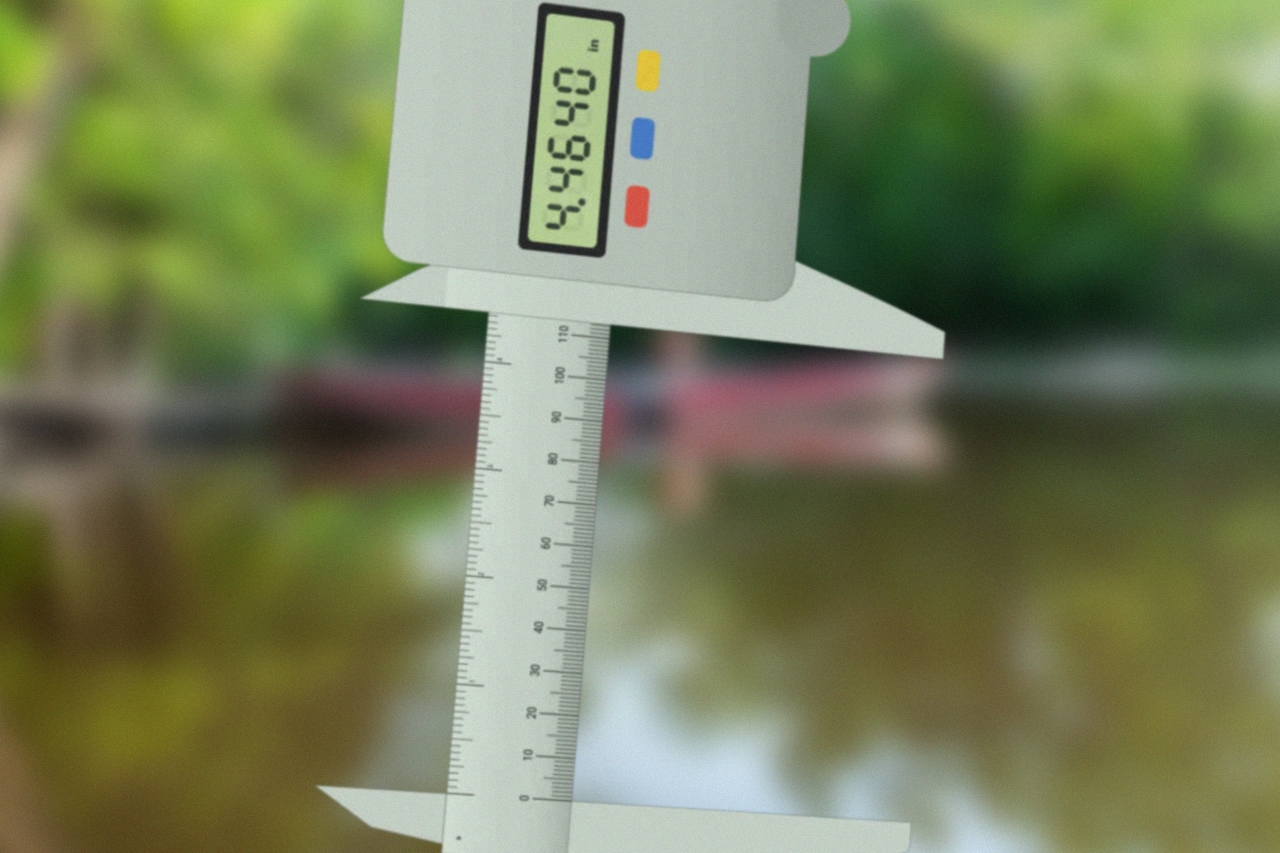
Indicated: {"value": 4.4640, "unit": "in"}
